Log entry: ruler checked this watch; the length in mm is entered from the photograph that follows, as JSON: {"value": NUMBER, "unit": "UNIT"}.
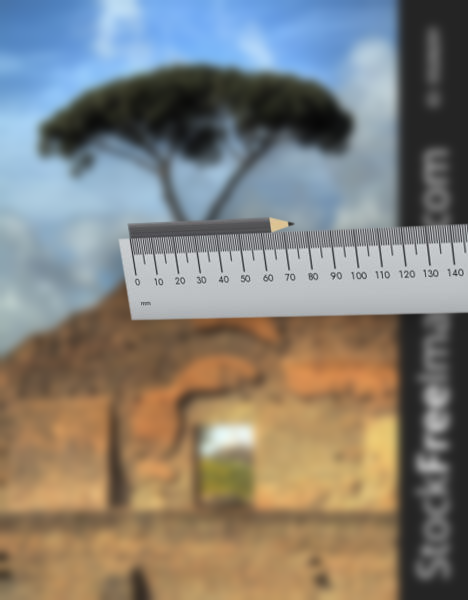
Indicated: {"value": 75, "unit": "mm"}
